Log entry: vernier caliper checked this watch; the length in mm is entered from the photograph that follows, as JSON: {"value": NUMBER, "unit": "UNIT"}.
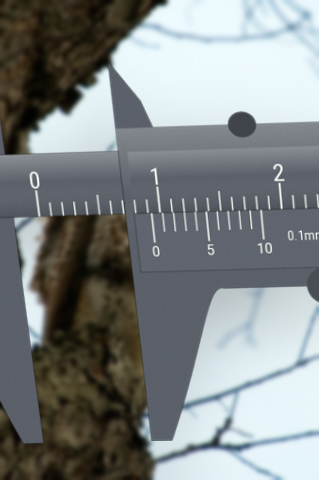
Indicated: {"value": 9.3, "unit": "mm"}
